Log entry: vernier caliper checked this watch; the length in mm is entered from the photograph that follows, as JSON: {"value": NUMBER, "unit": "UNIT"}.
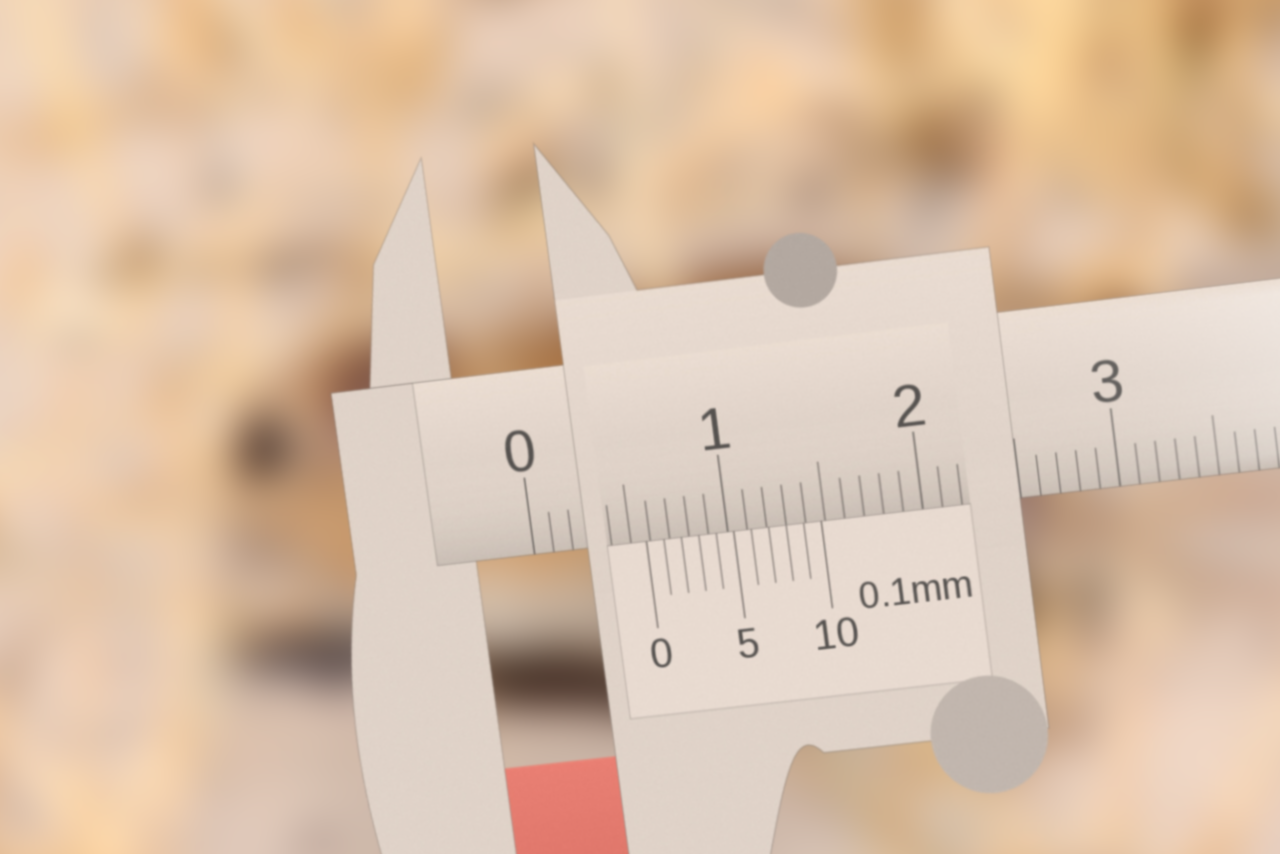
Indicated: {"value": 5.8, "unit": "mm"}
